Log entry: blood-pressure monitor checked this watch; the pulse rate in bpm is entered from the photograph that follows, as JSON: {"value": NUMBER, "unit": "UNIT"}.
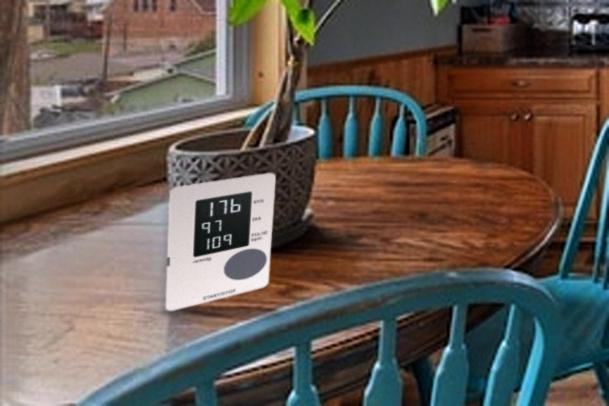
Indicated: {"value": 109, "unit": "bpm"}
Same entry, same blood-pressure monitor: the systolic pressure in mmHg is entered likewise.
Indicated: {"value": 176, "unit": "mmHg"}
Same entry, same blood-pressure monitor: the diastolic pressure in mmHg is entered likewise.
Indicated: {"value": 97, "unit": "mmHg"}
